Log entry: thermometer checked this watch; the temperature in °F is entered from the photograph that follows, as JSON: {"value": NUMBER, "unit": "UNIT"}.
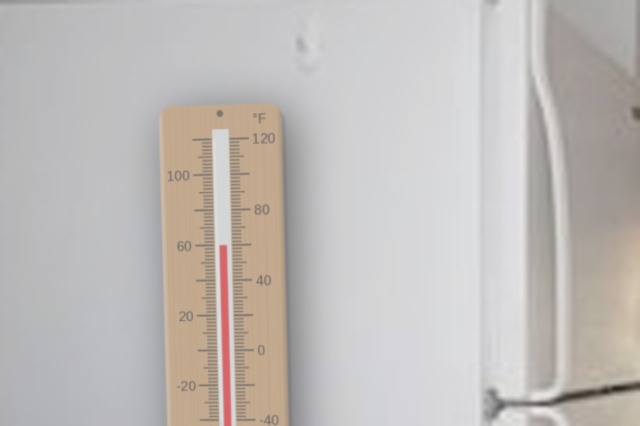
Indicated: {"value": 60, "unit": "°F"}
